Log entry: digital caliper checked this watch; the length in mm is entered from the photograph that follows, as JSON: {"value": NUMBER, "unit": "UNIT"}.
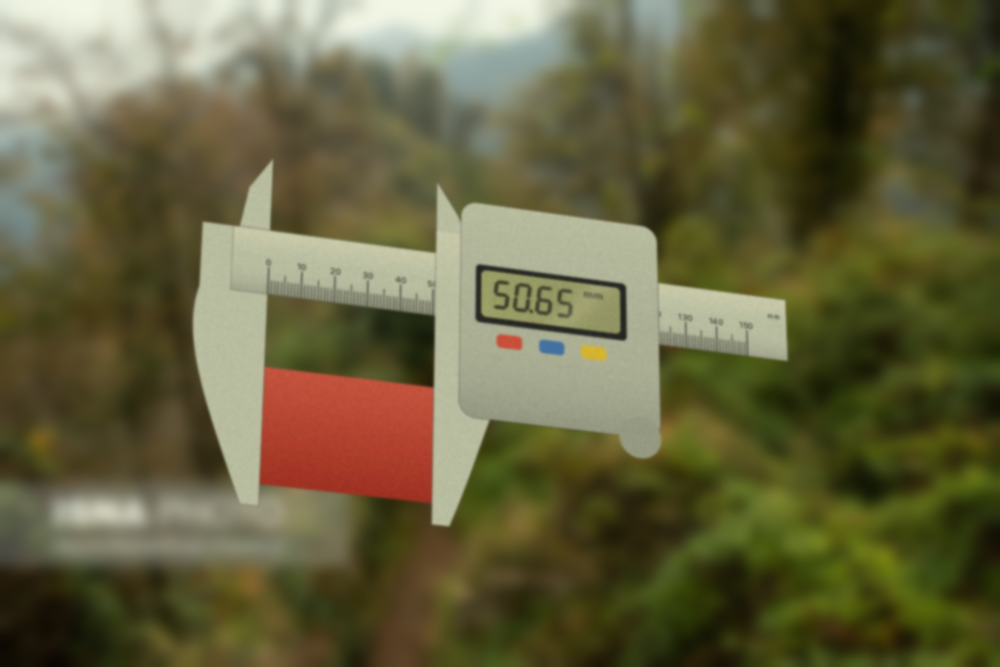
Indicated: {"value": 50.65, "unit": "mm"}
